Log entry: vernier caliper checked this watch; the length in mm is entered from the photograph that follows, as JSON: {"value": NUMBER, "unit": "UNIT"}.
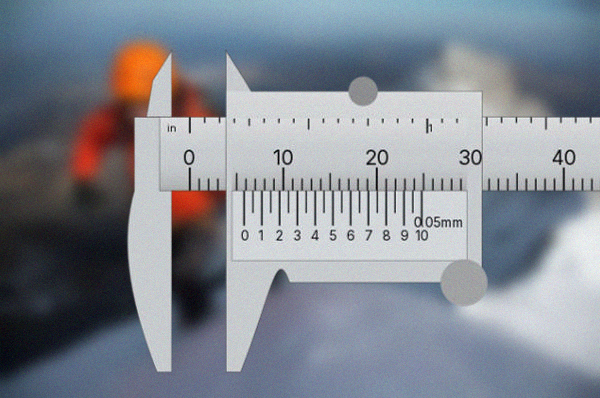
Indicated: {"value": 5.8, "unit": "mm"}
